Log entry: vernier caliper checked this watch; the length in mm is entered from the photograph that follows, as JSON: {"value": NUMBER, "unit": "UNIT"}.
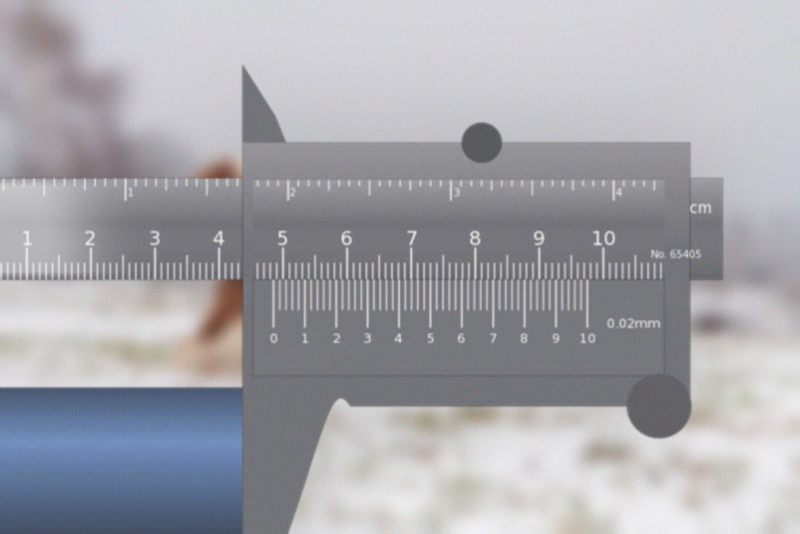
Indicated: {"value": 48.5, "unit": "mm"}
